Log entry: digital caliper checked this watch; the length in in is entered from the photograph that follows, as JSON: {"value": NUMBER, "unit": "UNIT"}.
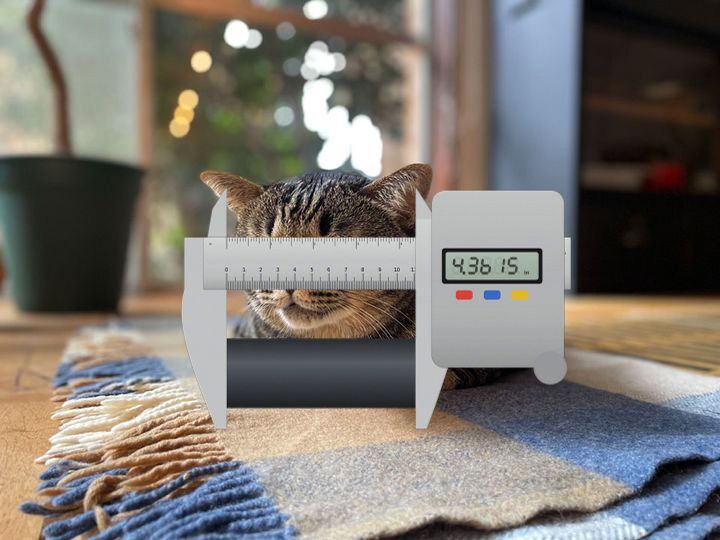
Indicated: {"value": 4.3615, "unit": "in"}
